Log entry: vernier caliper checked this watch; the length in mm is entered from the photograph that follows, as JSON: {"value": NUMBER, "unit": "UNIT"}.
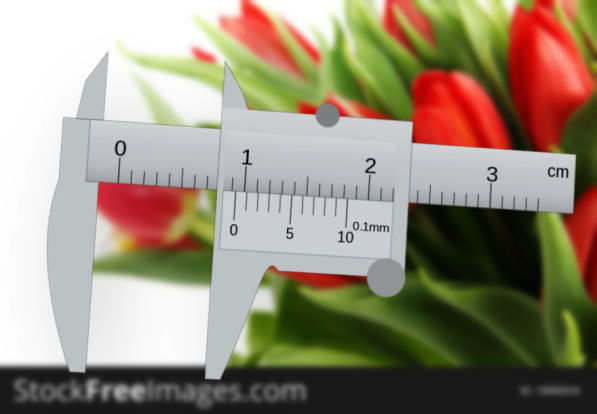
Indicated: {"value": 9.3, "unit": "mm"}
